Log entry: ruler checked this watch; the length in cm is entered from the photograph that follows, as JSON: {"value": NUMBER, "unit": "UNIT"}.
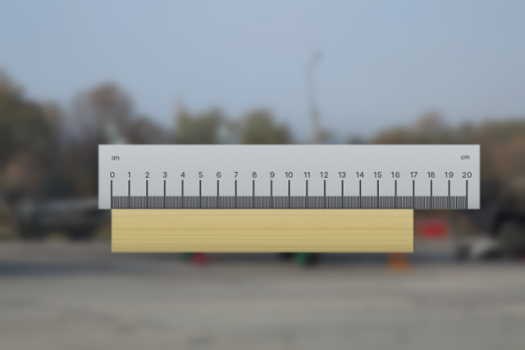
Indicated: {"value": 17, "unit": "cm"}
